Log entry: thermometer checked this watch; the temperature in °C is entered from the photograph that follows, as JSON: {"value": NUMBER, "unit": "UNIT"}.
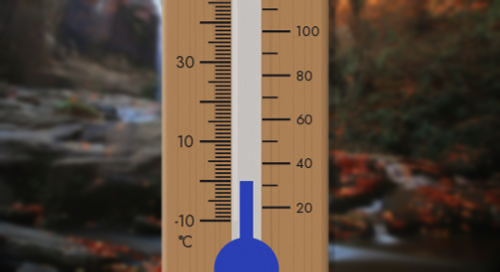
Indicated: {"value": 0, "unit": "°C"}
